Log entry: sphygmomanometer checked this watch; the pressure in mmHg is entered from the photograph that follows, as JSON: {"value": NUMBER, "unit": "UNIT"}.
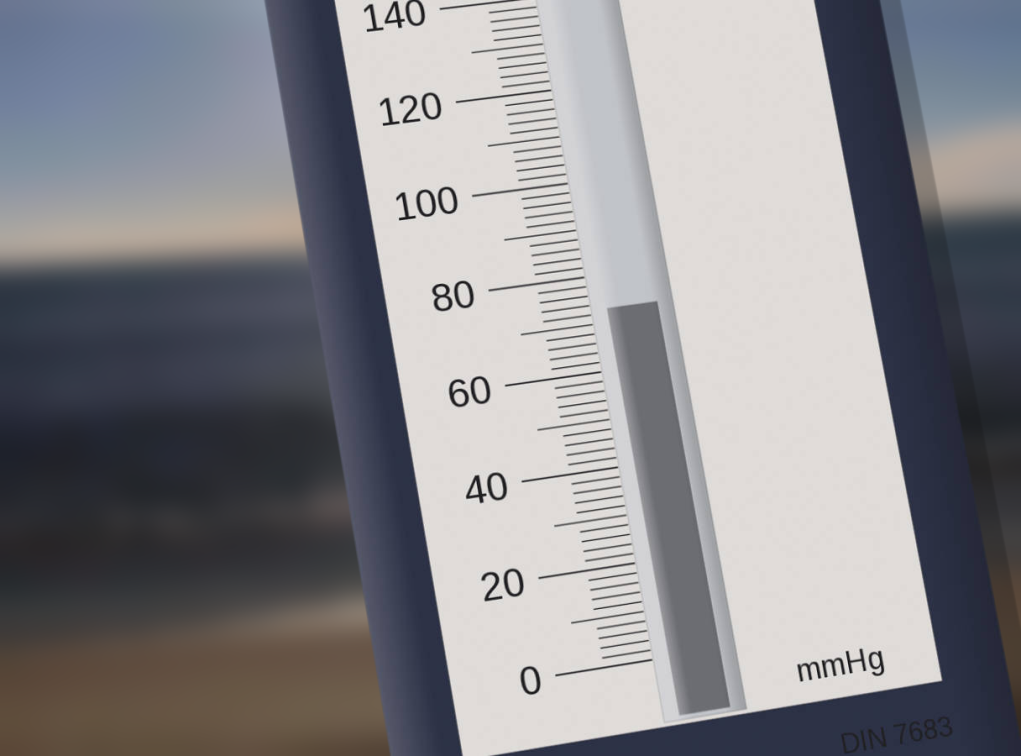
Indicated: {"value": 73, "unit": "mmHg"}
